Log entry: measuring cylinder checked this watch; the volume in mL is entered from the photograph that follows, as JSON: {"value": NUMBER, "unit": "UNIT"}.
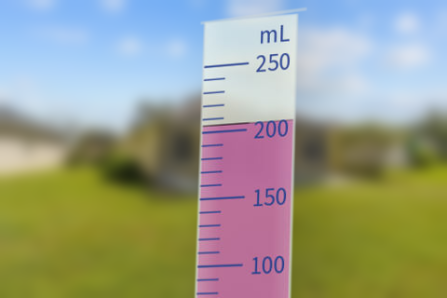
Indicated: {"value": 205, "unit": "mL"}
